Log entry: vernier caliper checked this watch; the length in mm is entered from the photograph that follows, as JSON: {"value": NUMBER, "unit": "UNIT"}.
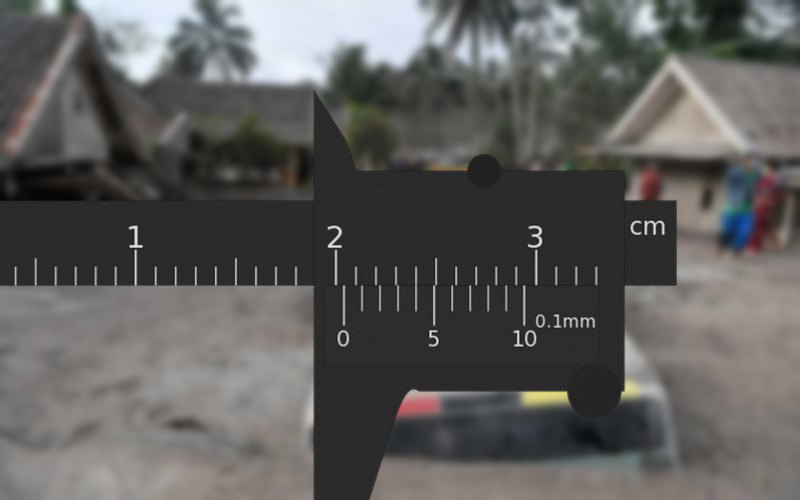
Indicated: {"value": 20.4, "unit": "mm"}
